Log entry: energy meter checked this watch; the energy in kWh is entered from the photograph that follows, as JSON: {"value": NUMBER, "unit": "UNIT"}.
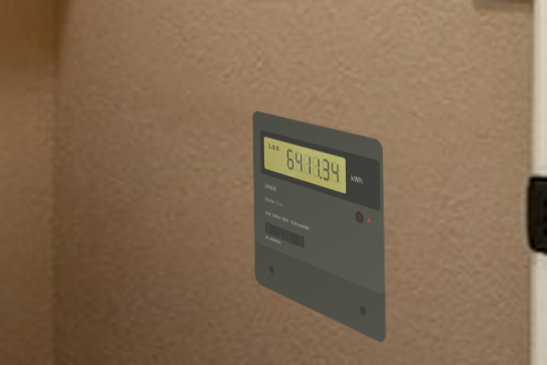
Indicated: {"value": 6411.34, "unit": "kWh"}
